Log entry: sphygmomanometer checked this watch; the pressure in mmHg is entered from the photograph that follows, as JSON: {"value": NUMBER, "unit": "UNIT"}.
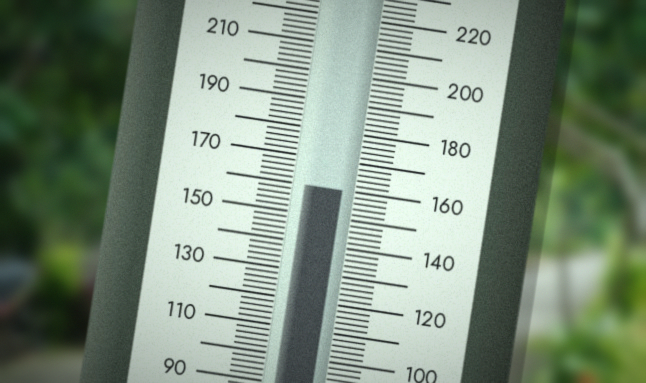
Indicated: {"value": 160, "unit": "mmHg"}
